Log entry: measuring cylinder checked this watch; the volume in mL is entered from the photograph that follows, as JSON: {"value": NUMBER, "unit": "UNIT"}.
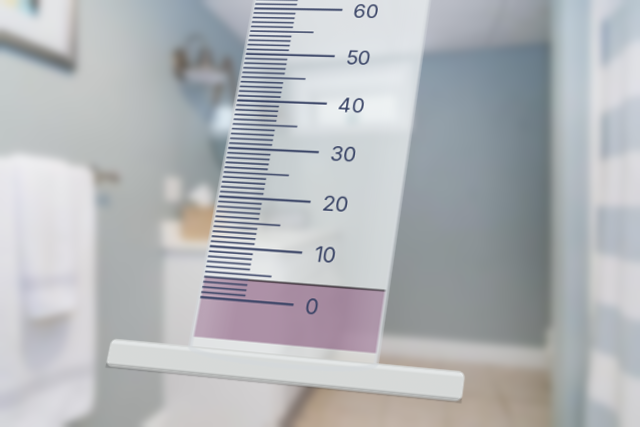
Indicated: {"value": 4, "unit": "mL"}
